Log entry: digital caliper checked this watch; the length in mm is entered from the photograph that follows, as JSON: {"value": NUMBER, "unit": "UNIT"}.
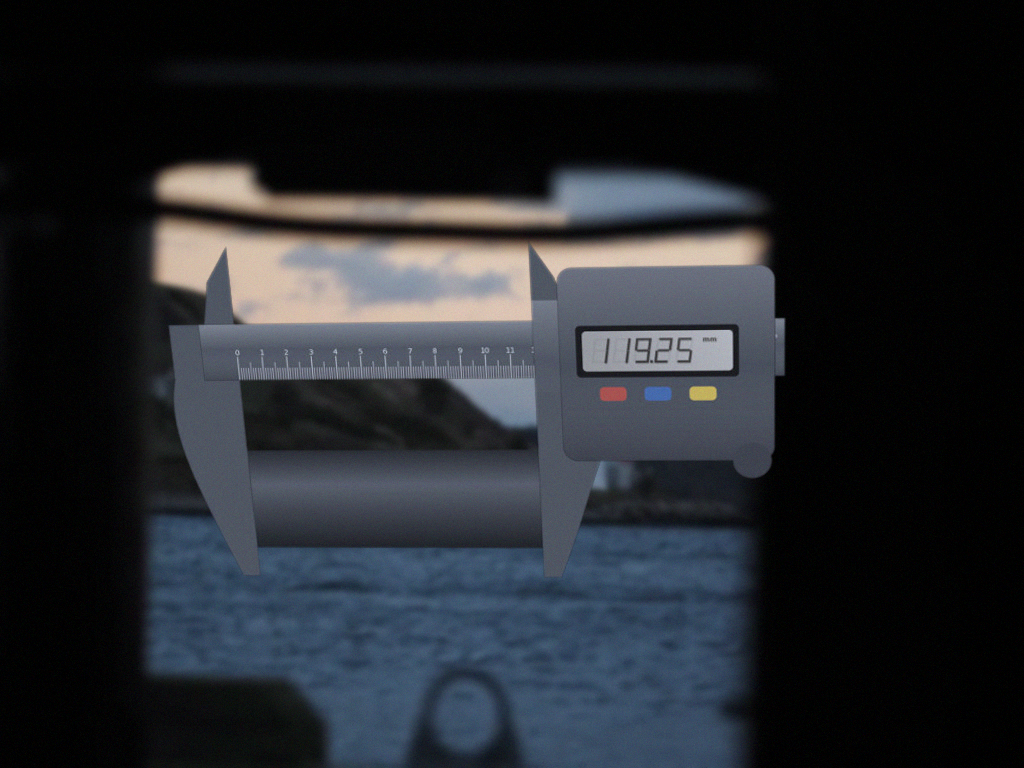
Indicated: {"value": 119.25, "unit": "mm"}
